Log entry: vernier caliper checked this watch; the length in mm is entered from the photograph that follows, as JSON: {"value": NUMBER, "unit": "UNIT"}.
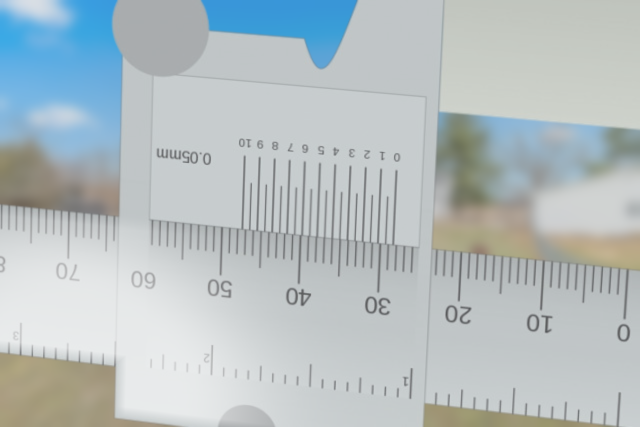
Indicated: {"value": 28.4, "unit": "mm"}
